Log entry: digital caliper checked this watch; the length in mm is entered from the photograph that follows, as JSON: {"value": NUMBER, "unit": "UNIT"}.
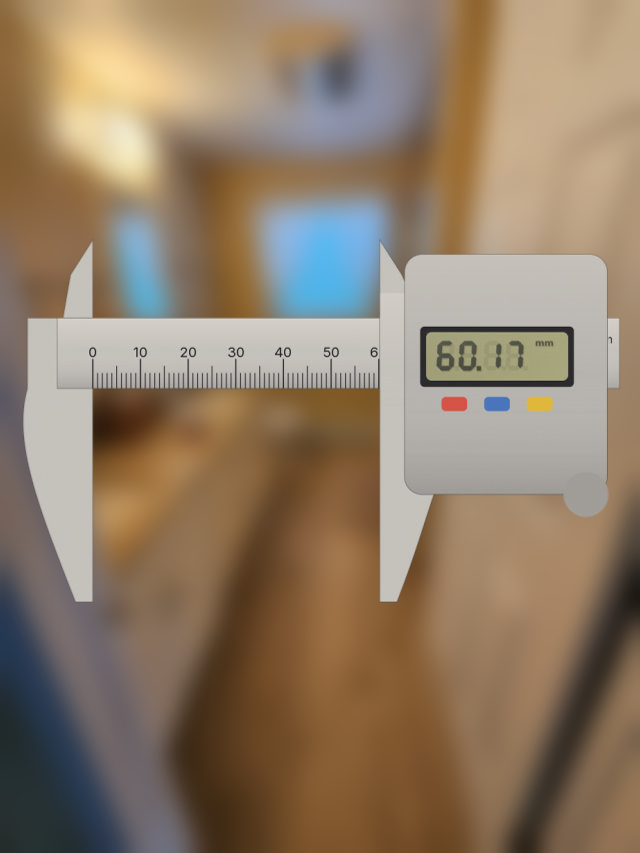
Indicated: {"value": 60.17, "unit": "mm"}
